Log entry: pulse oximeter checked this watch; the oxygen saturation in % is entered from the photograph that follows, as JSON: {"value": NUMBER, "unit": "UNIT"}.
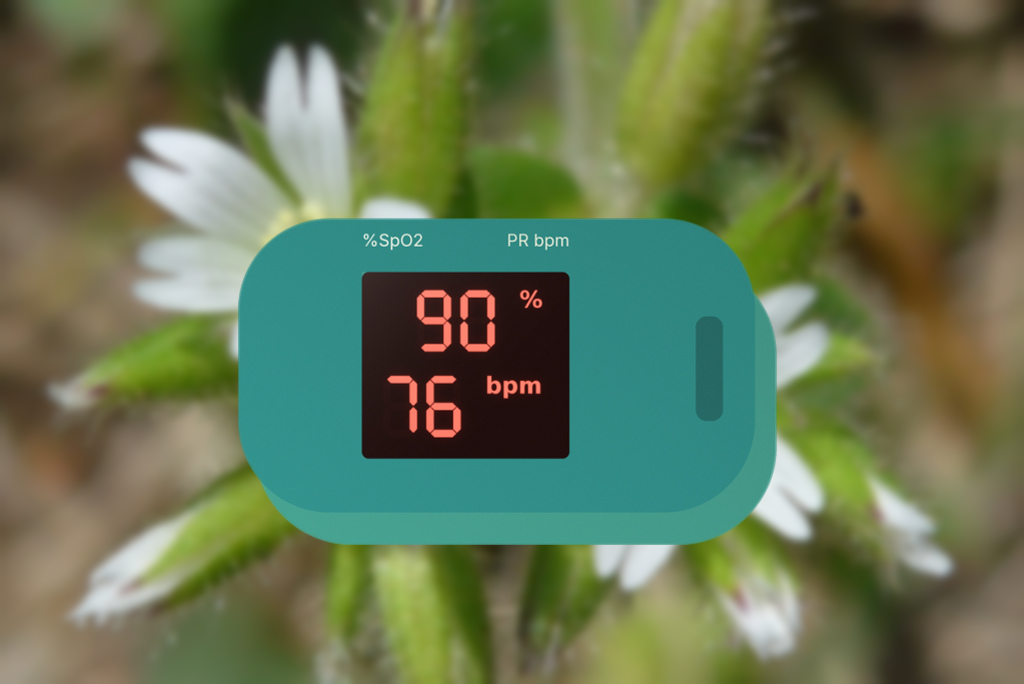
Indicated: {"value": 90, "unit": "%"}
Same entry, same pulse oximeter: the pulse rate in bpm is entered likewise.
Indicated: {"value": 76, "unit": "bpm"}
